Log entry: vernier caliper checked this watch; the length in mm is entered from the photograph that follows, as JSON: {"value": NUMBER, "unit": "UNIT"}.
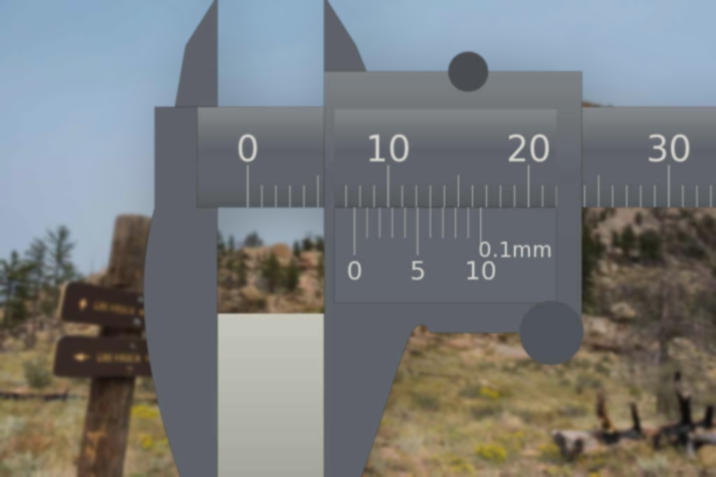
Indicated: {"value": 7.6, "unit": "mm"}
